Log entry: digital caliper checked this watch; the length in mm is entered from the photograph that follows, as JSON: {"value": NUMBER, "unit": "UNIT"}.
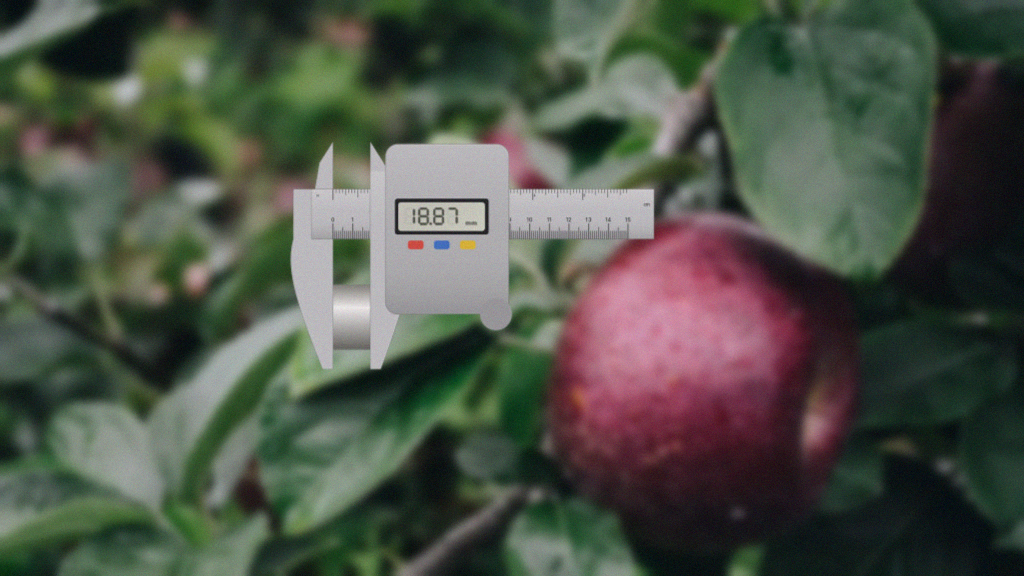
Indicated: {"value": 18.87, "unit": "mm"}
